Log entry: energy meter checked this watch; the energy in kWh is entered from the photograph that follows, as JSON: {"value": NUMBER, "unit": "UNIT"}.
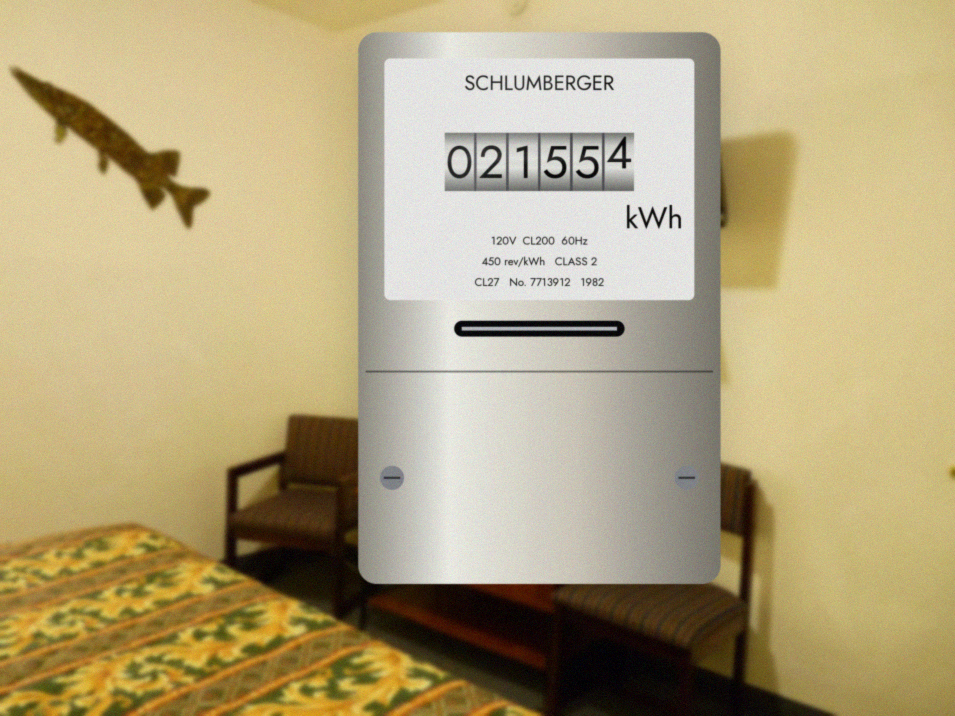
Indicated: {"value": 21554, "unit": "kWh"}
